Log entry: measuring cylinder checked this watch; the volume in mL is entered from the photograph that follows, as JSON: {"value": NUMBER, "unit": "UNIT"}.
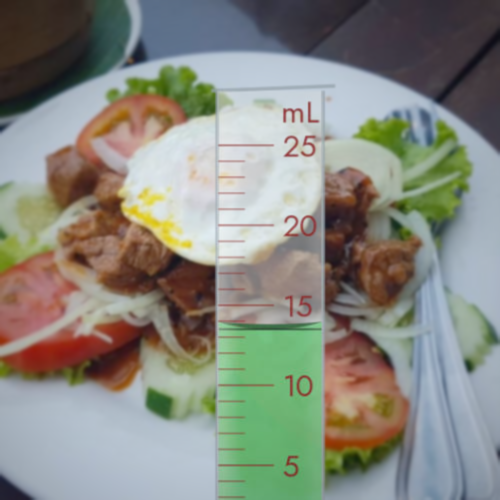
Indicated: {"value": 13.5, "unit": "mL"}
